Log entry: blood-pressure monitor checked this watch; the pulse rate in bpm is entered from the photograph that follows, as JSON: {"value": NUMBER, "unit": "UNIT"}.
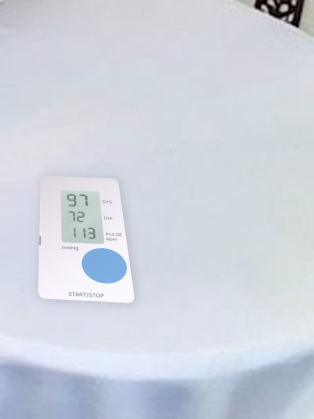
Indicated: {"value": 113, "unit": "bpm"}
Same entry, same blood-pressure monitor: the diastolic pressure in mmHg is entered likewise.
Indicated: {"value": 72, "unit": "mmHg"}
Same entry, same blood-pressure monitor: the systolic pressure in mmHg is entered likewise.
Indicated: {"value": 97, "unit": "mmHg"}
